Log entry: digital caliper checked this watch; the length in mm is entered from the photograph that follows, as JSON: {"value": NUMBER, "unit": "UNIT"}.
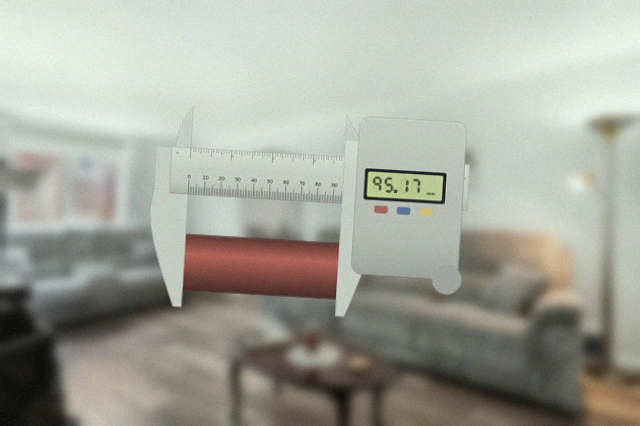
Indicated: {"value": 95.17, "unit": "mm"}
